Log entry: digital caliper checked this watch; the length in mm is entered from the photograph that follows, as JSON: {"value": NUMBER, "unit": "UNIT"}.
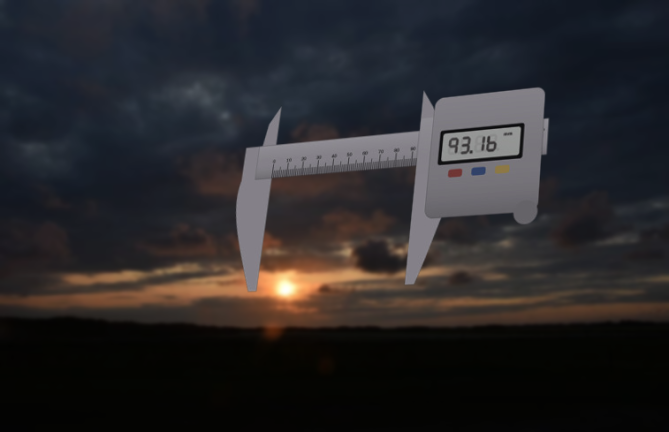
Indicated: {"value": 93.16, "unit": "mm"}
